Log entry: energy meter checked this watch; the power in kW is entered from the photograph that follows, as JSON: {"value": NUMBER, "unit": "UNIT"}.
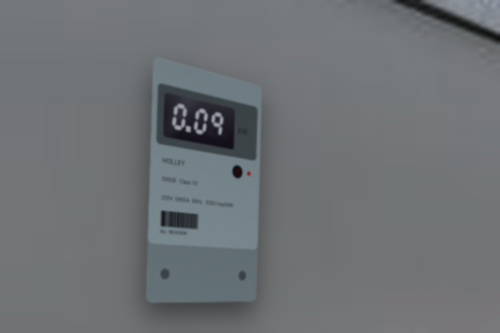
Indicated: {"value": 0.09, "unit": "kW"}
